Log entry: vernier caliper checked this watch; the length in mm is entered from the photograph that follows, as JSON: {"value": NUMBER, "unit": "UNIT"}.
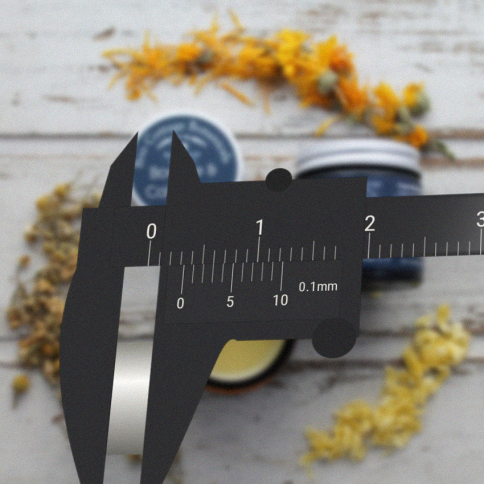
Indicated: {"value": 3.3, "unit": "mm"}
